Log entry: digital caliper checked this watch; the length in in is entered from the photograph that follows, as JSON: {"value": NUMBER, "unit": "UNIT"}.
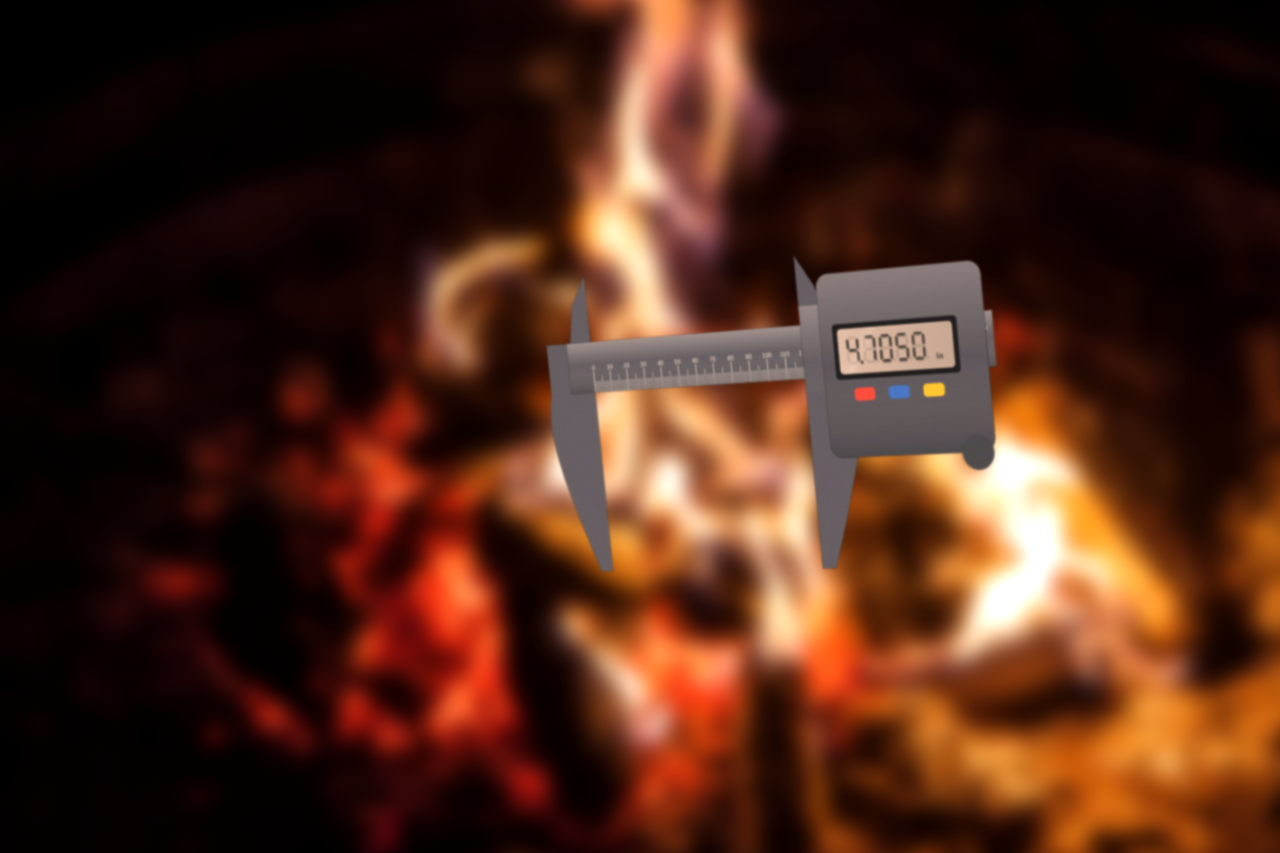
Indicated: {"value": 4.7050, "unit": "in"}
